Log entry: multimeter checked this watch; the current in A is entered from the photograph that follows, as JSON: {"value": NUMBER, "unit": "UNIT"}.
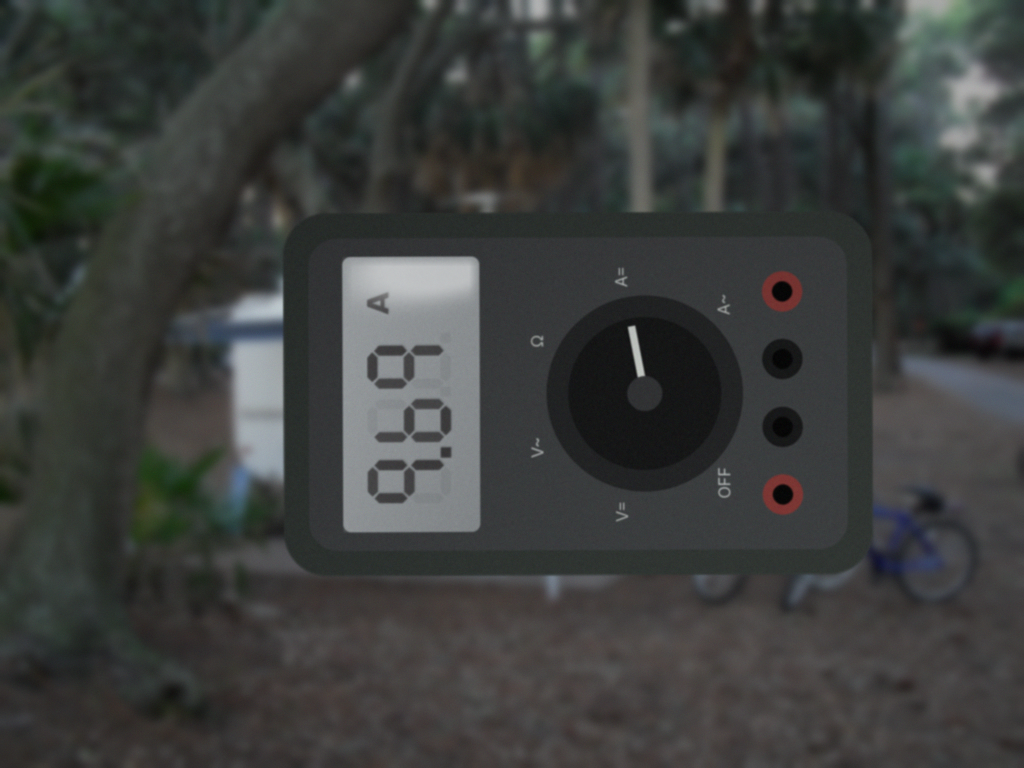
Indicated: {"value": 9.69, "unit": "A"}
